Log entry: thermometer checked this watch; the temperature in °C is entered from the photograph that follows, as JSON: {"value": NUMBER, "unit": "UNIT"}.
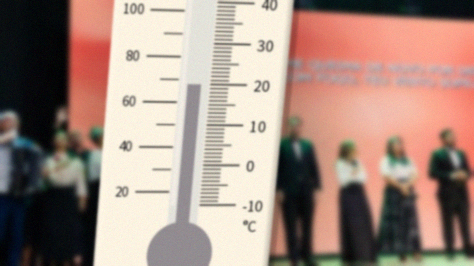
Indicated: {"value": 20, "unit": "°C"}
